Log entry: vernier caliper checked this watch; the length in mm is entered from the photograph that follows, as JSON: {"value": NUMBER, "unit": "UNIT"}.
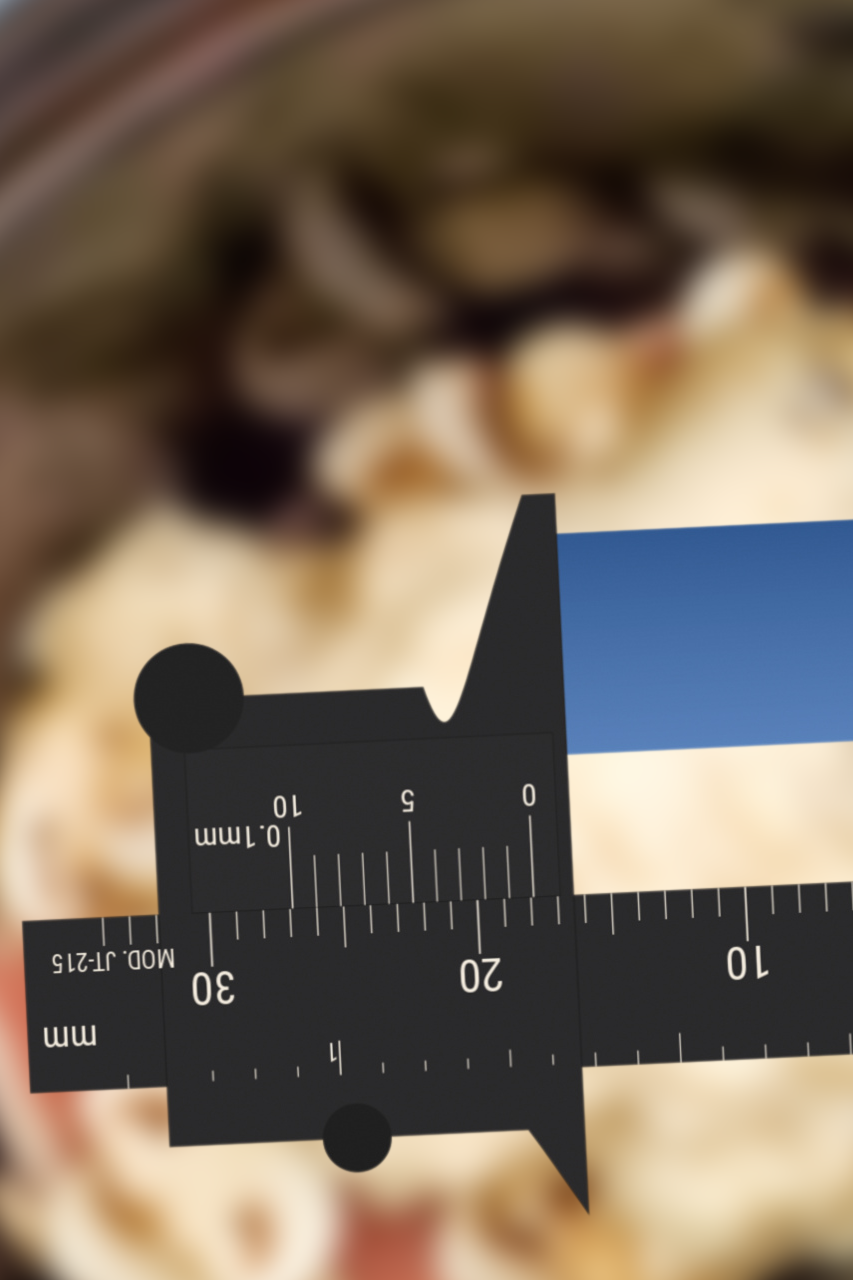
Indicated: {"value": 17.9, "unit": "mm"}
